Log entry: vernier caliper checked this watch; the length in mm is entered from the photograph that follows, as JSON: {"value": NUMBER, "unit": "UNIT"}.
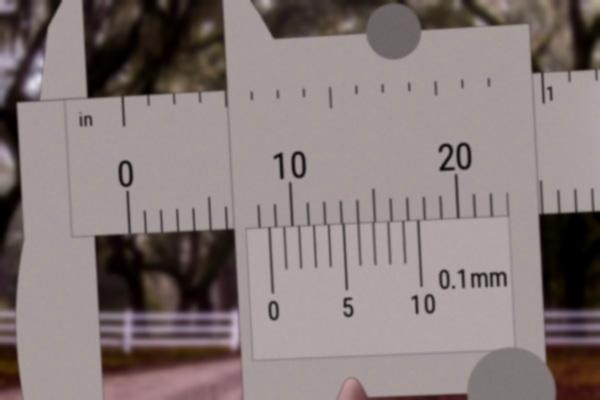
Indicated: {"value": 8.6, "unit": "mm"}
